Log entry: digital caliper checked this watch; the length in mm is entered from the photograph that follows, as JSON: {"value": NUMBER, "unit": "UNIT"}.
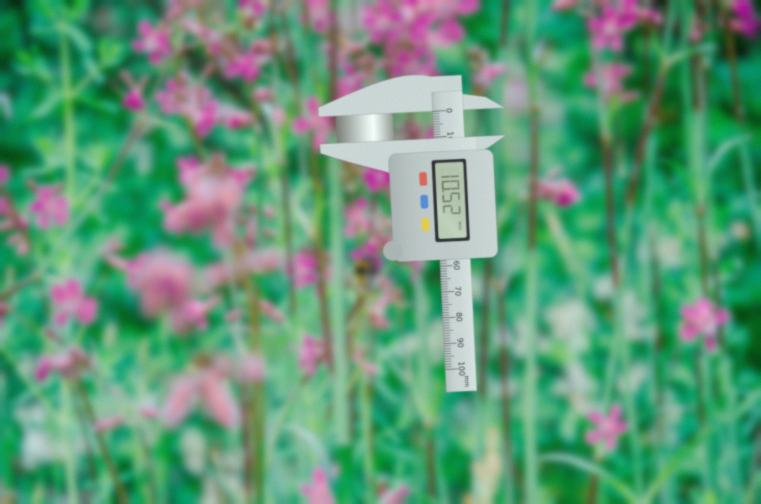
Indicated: {"value": 10.52, "unit": "mm"}
